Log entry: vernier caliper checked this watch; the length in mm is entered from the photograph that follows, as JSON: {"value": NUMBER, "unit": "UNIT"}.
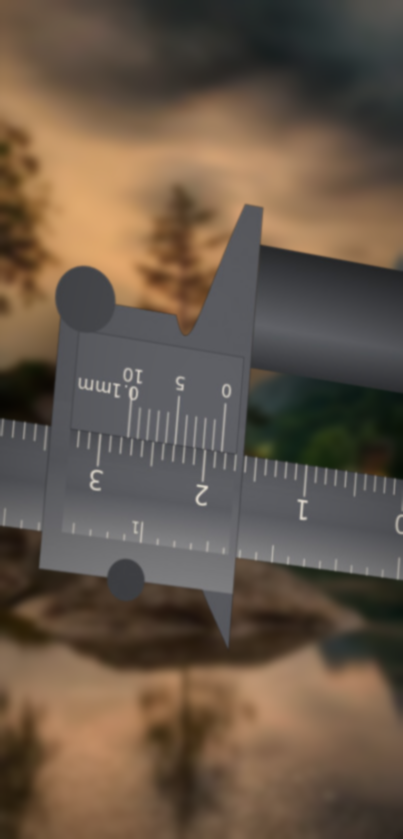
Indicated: {"value": 18.4, "unit": "mm"}
